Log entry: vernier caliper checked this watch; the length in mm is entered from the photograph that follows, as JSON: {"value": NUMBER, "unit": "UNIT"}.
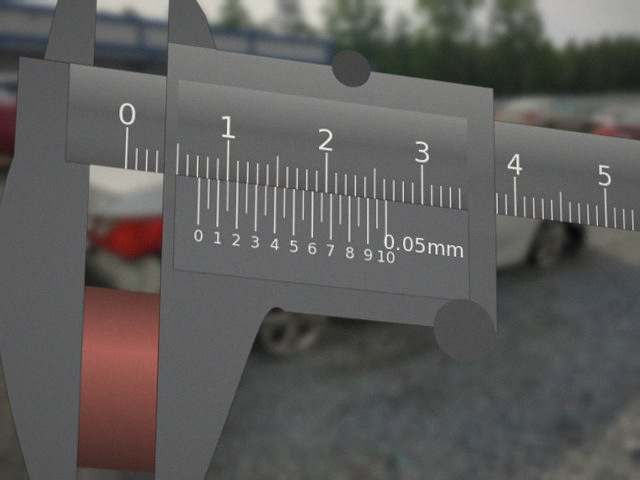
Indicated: {"value": 7.2, "unit": "mm"}
